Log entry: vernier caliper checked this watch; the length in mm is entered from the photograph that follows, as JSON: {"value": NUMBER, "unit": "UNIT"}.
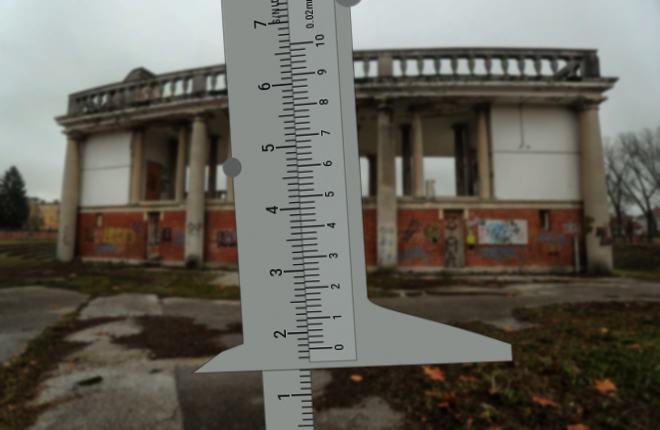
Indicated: {"value": 17.4, "unit": "mm"}
